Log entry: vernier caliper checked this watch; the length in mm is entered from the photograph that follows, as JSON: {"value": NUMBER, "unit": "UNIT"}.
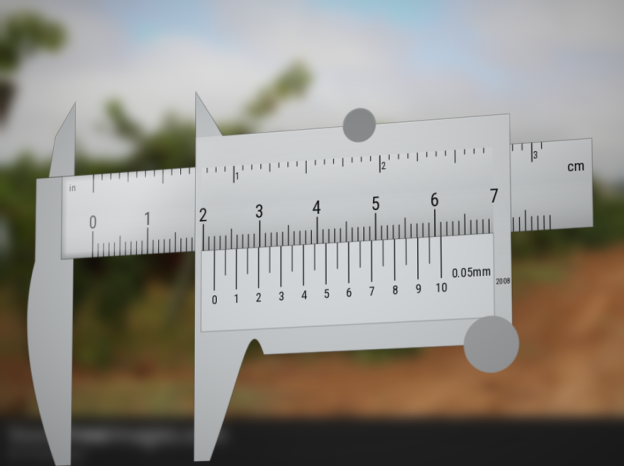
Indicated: {"value": 22.0, "unit": "mm"}
